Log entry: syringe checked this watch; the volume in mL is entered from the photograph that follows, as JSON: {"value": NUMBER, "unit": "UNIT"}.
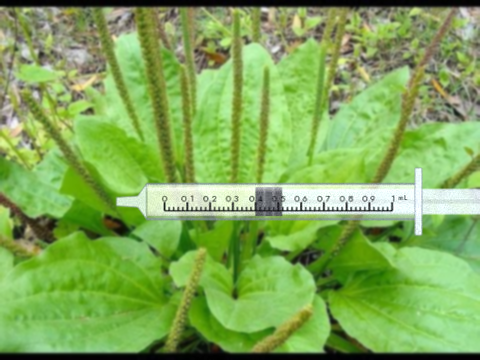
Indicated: {"value": 0.4, "unit": "mL"}
